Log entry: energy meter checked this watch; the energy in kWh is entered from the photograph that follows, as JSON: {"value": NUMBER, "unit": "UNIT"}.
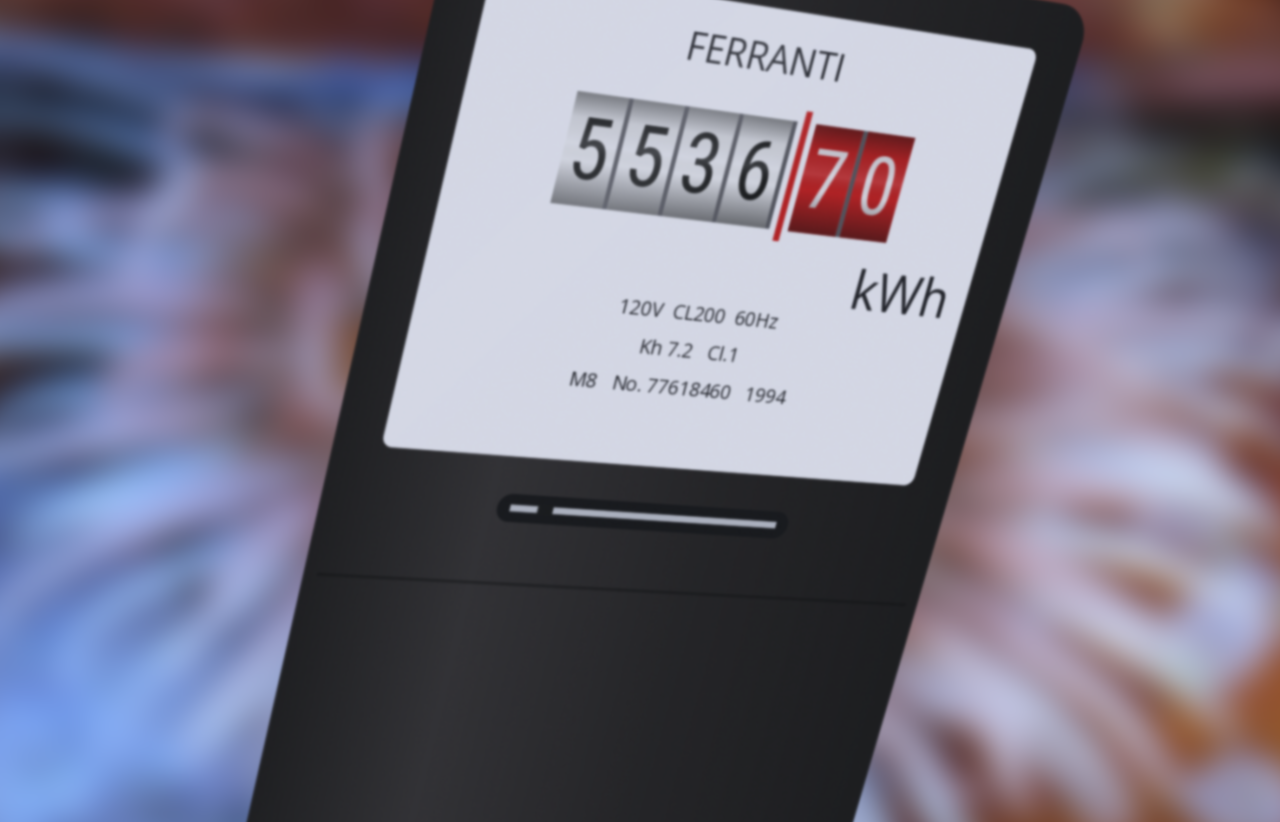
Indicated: {"value": 5536.70, "unit": "kWh"}
